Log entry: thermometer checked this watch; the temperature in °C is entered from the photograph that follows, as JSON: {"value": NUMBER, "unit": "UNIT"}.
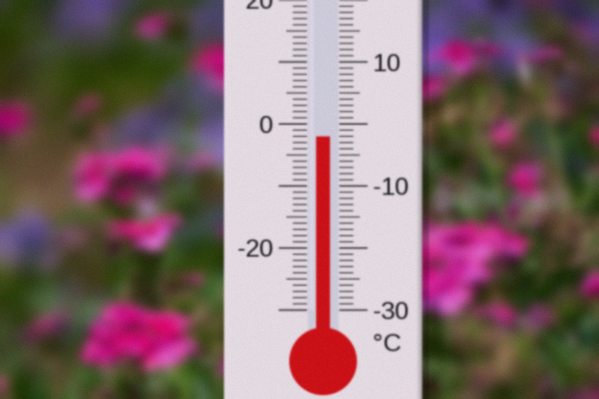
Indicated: {"value": -2, "unit": "°C"}
